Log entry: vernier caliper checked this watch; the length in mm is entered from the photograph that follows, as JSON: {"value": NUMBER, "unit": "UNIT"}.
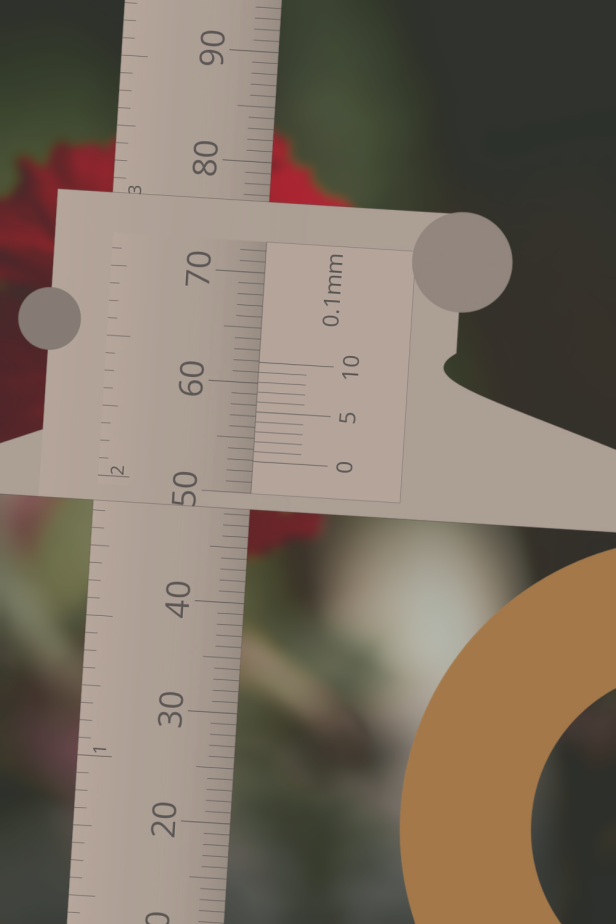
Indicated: {"value": 52.9, "unit": "mm"}
